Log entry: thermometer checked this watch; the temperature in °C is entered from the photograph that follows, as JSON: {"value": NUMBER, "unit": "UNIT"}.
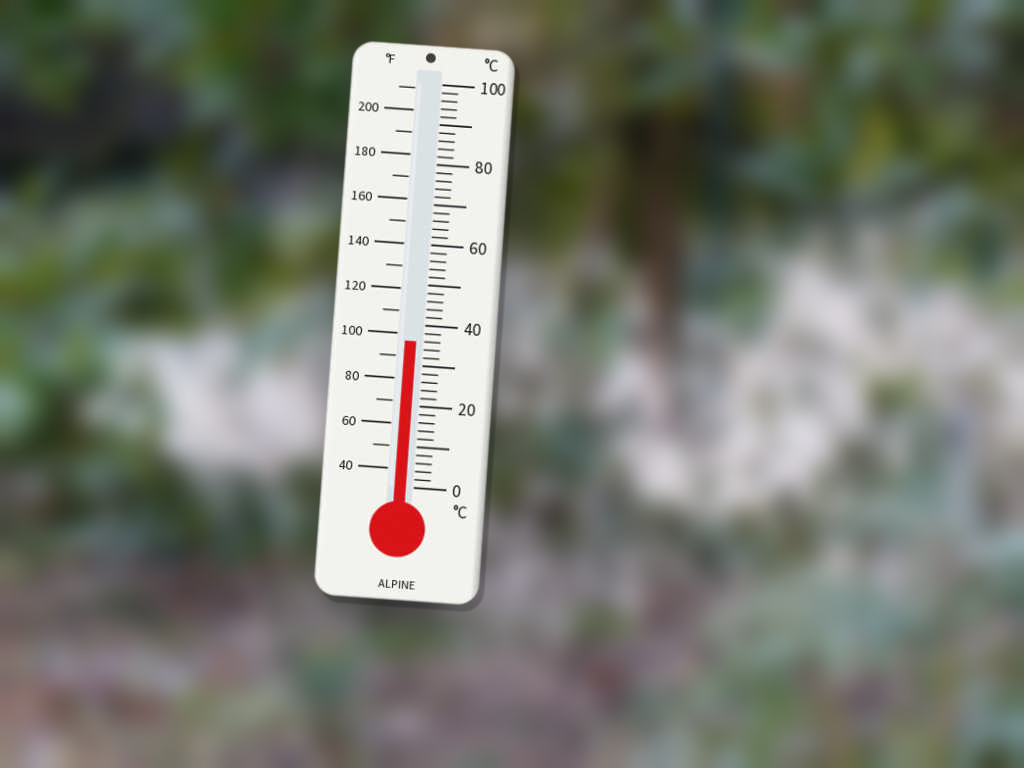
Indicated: {"value": 36, "unit": "°C"}
